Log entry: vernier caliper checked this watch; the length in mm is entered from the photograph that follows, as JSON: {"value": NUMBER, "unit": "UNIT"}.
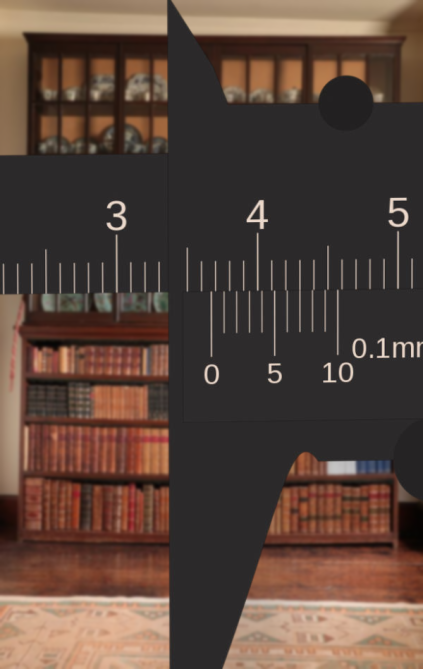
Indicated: {"value": 36.7, "unit": "mm"}
